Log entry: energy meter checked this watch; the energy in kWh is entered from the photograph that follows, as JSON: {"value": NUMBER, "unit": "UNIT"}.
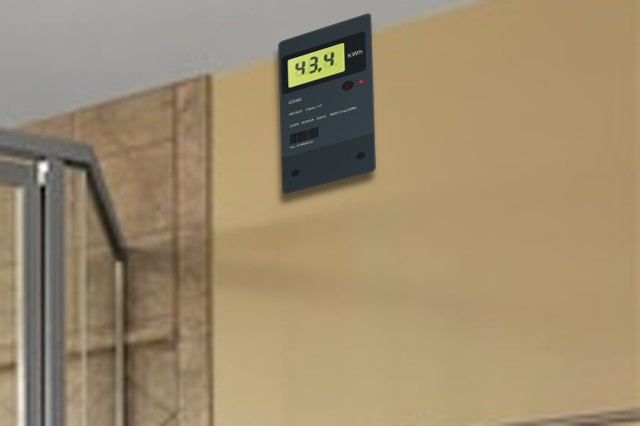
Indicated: {"value": 43.4, "unit": "kWh"}
